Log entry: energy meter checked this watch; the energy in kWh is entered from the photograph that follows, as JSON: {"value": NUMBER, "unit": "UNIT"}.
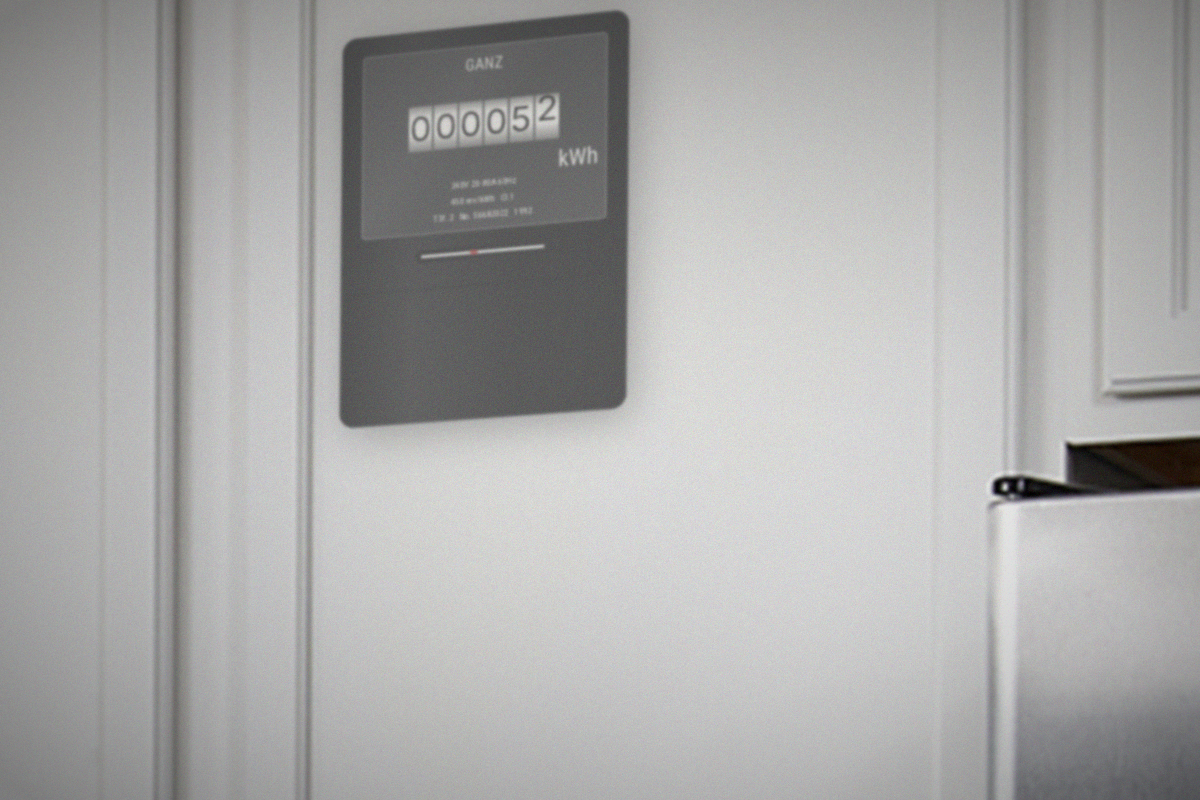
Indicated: {"value": 52, "unit": "kWh"}
